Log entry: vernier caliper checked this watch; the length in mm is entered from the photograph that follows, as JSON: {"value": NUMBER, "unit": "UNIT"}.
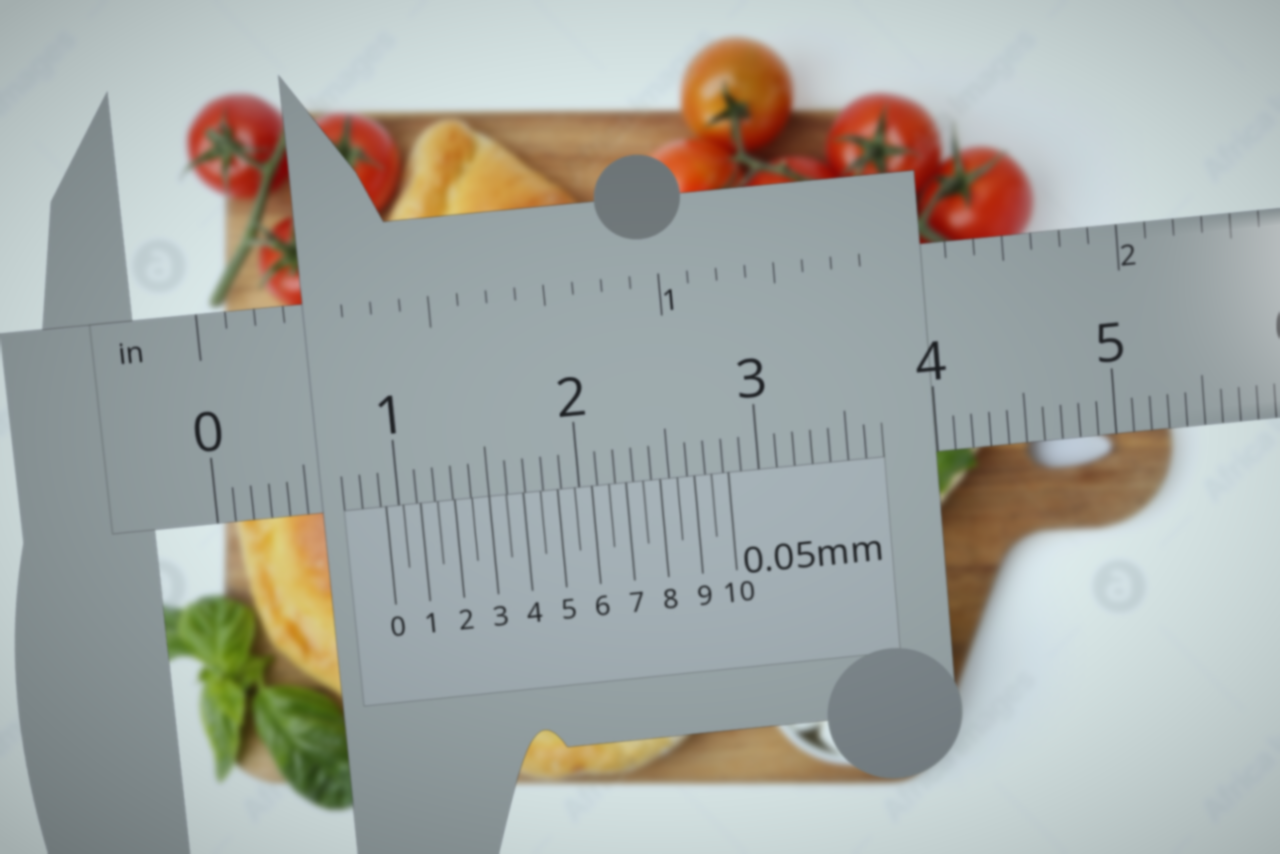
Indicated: {"value": 9.3, "unit": "mm"}
